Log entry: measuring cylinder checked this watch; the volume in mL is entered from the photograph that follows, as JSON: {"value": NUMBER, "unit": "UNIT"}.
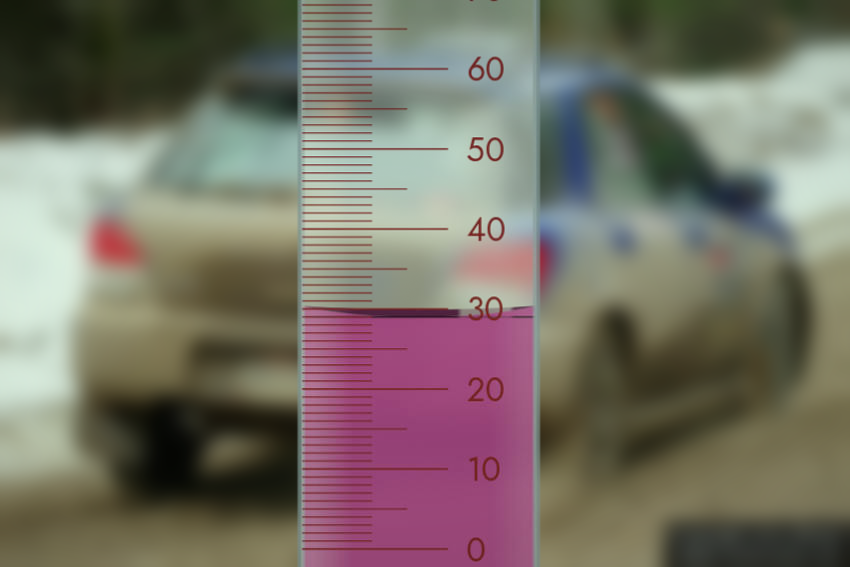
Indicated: {"value": 29, "unit": "mL"}
